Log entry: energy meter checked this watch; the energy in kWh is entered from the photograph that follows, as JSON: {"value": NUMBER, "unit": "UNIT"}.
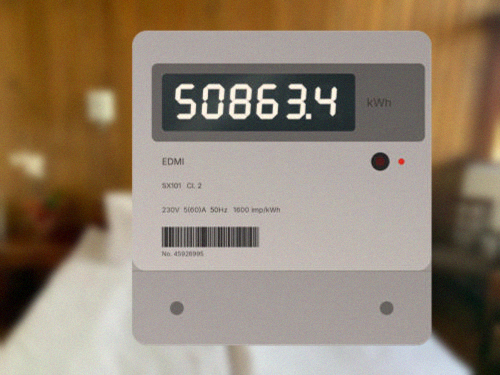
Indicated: {"value": 50863.4, "unit": "kWh"}
